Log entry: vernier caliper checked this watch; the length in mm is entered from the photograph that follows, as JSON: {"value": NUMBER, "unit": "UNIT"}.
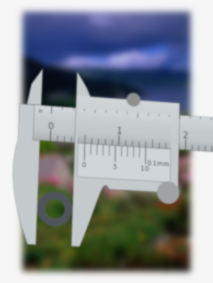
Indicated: {"value": 5.0, "unit": "mm"}
